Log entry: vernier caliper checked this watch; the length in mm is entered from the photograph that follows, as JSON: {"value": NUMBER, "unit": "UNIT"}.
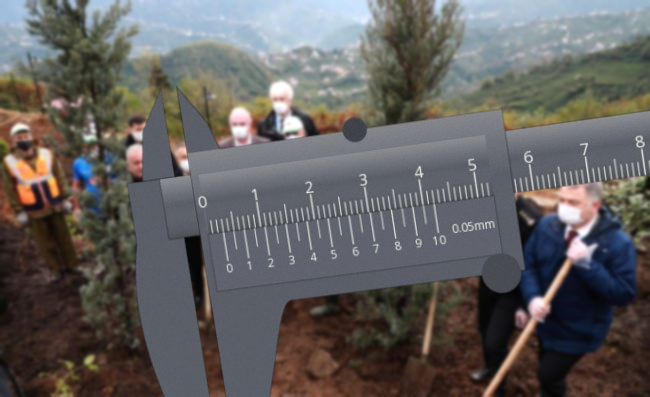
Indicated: {"value": 3.0, "unit": "mm"}
